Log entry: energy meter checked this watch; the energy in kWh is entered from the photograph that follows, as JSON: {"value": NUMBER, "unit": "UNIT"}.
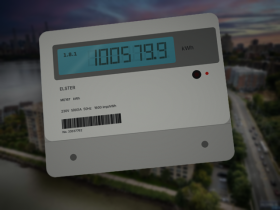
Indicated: {"value": 100579.9, "unit": "kWh"}
